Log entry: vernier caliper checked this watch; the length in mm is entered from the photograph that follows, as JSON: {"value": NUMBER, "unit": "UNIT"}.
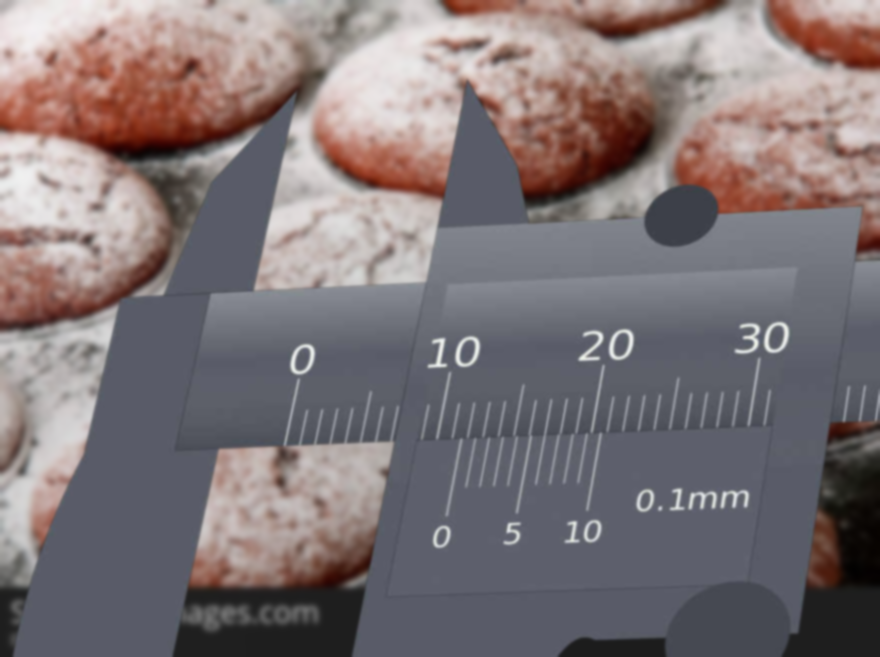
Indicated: {"value": 11.6, "unit": "mm"}
